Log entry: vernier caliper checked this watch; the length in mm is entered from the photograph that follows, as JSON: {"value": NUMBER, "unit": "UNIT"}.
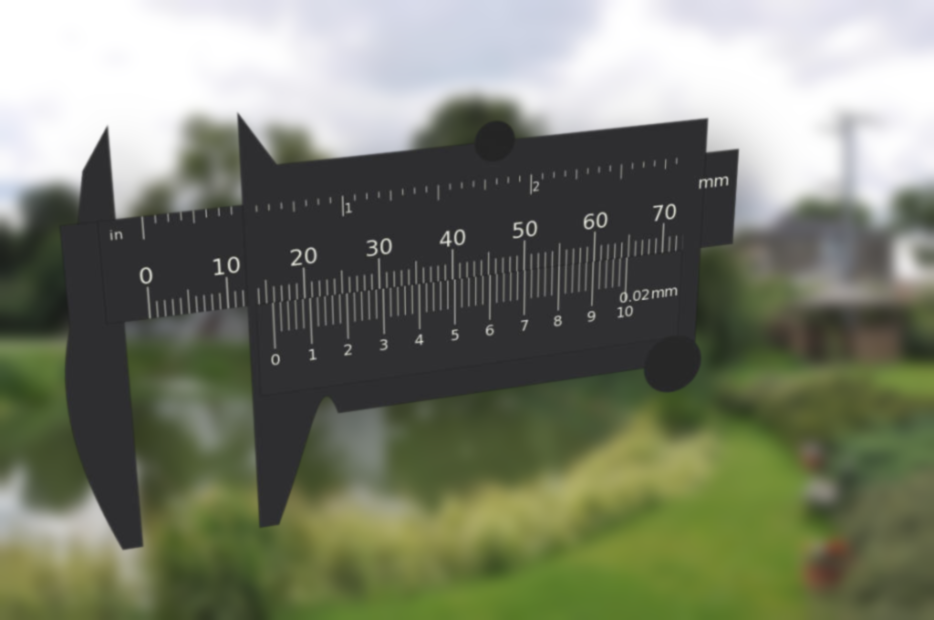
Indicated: {"value": 15.8, "unit": "mm"}
